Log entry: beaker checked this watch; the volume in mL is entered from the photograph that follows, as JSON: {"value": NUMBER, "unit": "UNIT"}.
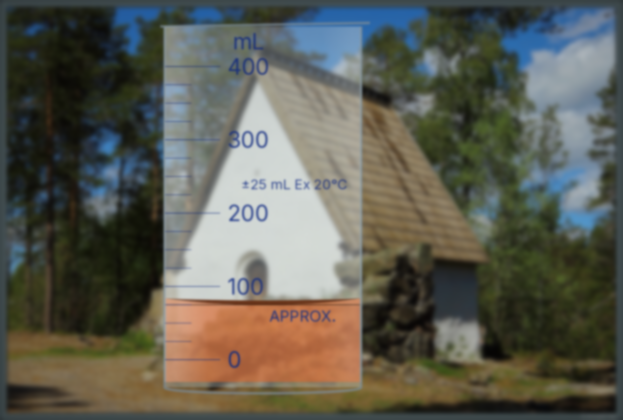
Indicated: {"value": 75, "unit": "mL"}
